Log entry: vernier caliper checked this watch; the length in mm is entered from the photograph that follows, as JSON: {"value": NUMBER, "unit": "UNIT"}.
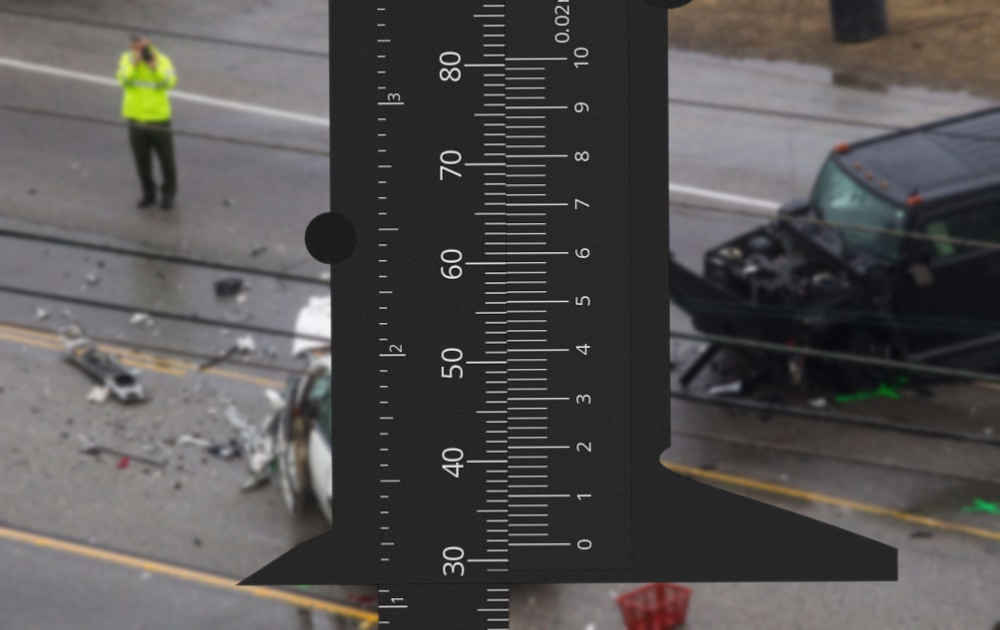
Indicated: {"value": 31.6, "unit": "mm"}
